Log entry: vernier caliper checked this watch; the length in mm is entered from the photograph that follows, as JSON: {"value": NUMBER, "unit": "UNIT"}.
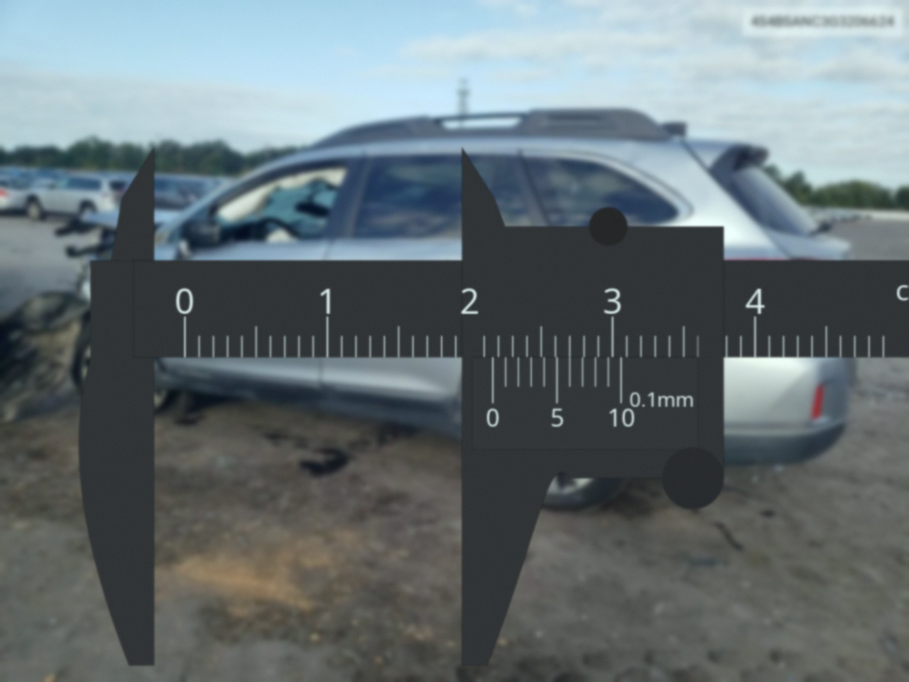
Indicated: {"value": 21.6, "unit": "mm"}
